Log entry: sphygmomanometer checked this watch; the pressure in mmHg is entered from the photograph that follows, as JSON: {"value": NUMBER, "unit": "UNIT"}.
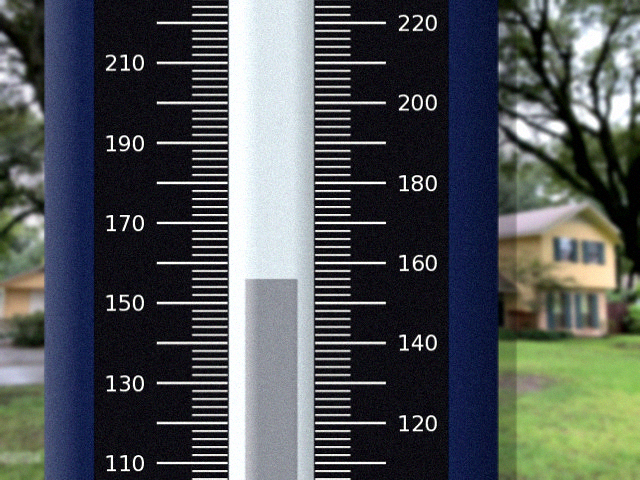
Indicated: {"value": 156, "unit": "mmHg"}
